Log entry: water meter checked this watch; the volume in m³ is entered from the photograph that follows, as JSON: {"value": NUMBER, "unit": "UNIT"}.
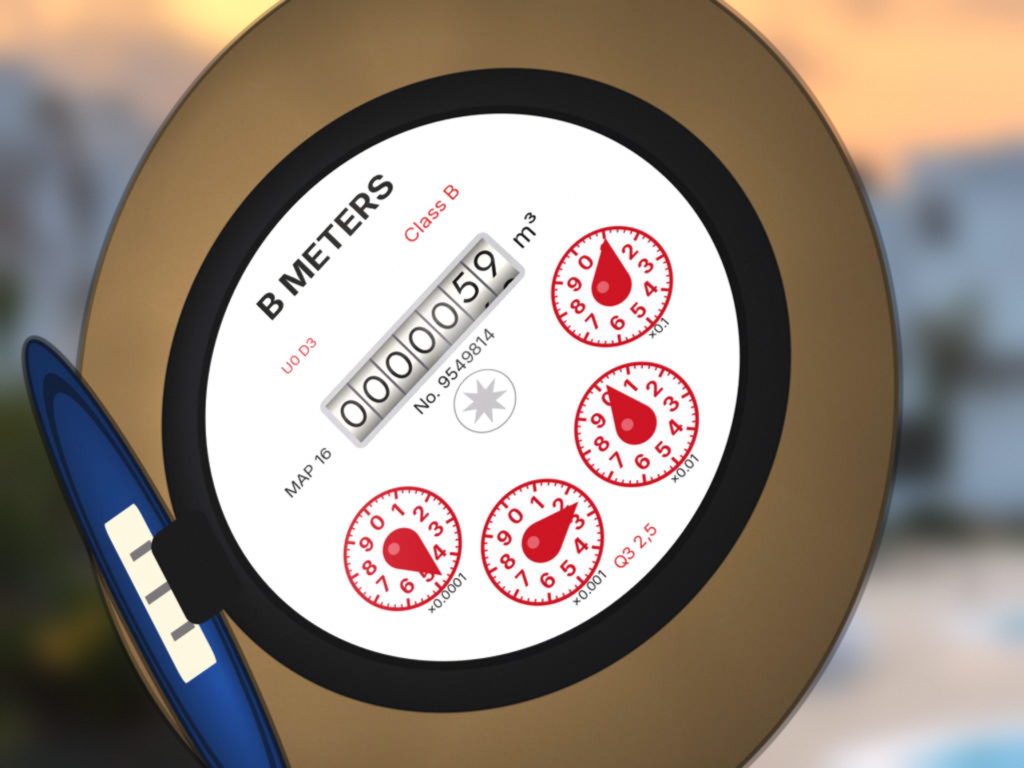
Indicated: {"value": 59.1024, "unit": "m³"}
